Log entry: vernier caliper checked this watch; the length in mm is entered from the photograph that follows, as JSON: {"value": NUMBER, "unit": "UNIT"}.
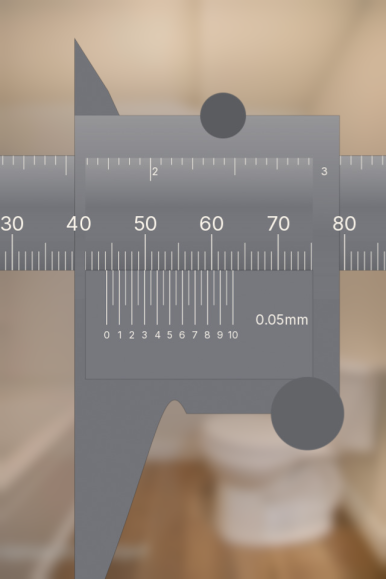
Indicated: {"value": 44.2, "unit": "mm"}
